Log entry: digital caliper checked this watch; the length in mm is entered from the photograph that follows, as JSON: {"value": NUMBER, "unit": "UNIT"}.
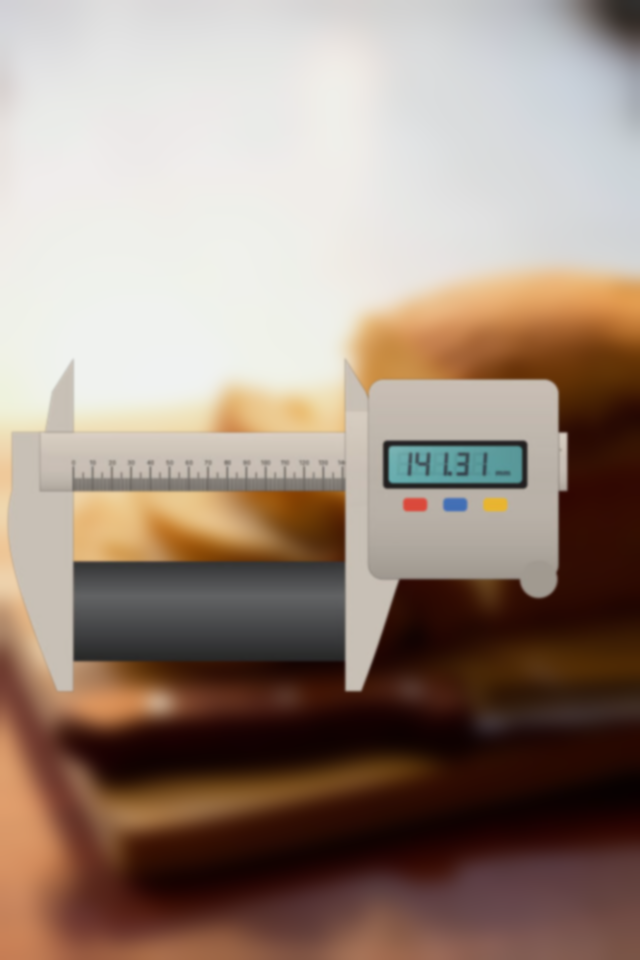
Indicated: {"value": 141.31, "unit": "mm"}
